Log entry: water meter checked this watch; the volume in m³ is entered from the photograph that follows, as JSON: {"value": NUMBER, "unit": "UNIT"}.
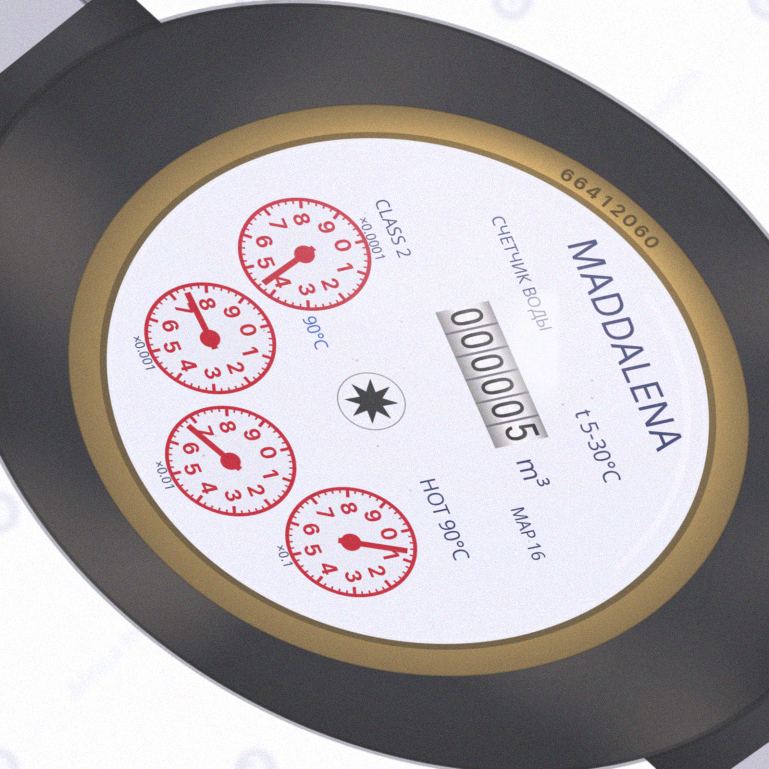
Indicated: {"value": 5.0674, "unit": "m³"}
